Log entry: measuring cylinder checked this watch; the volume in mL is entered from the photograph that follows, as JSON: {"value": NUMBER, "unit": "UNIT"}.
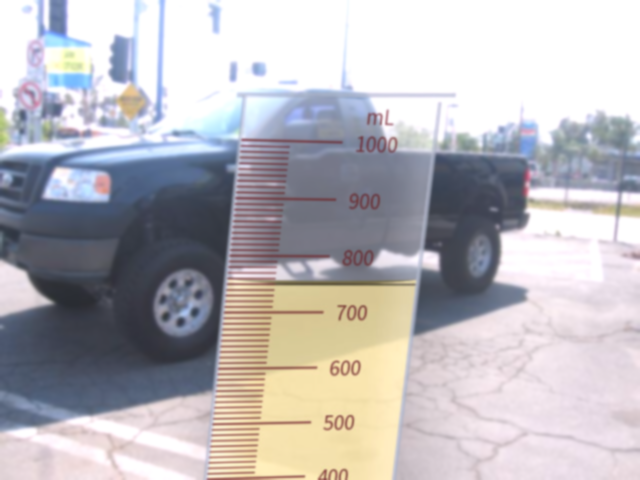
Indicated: {"value": 750, "unit": "mL"}
